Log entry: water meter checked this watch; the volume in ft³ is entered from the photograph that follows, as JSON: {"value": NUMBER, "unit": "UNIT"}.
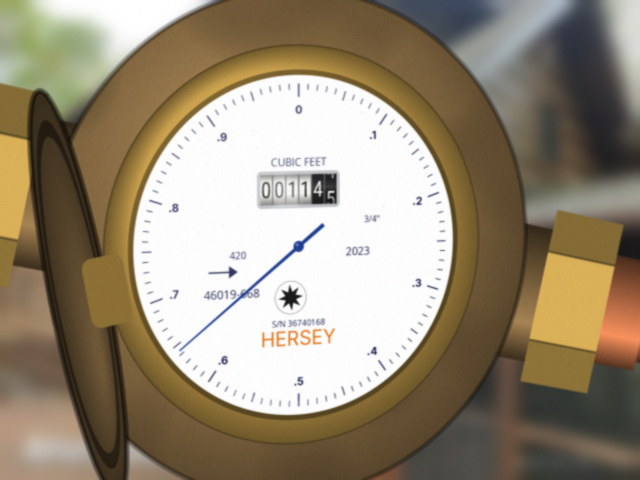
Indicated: {"value": 1144.64, "unit": "ft³"}
